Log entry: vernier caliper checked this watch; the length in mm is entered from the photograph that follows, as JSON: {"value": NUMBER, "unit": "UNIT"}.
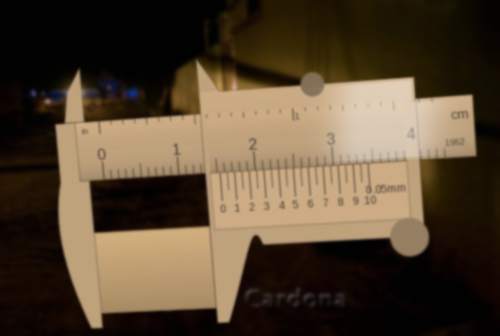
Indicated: {"value": 15.4, "unit": "mm"}
